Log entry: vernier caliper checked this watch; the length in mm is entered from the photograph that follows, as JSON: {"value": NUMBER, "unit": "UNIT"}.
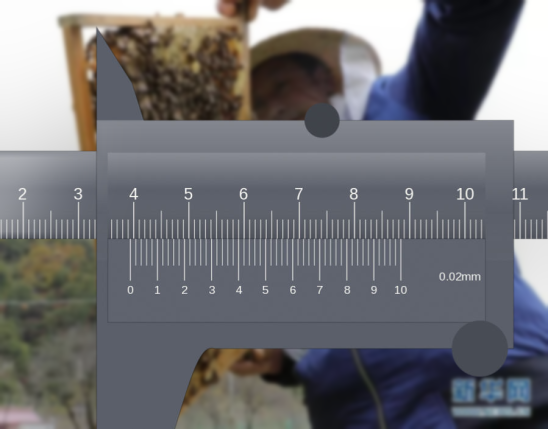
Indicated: {"value": 39.4, "unit": "mm"}
